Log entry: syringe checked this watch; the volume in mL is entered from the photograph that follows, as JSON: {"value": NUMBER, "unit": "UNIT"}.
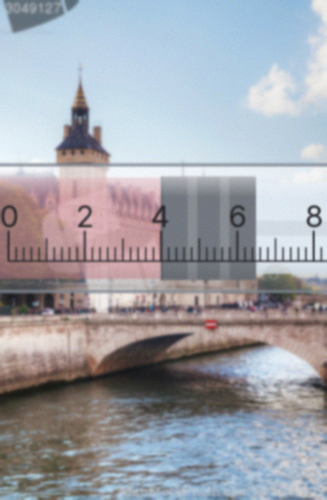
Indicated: {"value": 4, "unit": "mL"}
